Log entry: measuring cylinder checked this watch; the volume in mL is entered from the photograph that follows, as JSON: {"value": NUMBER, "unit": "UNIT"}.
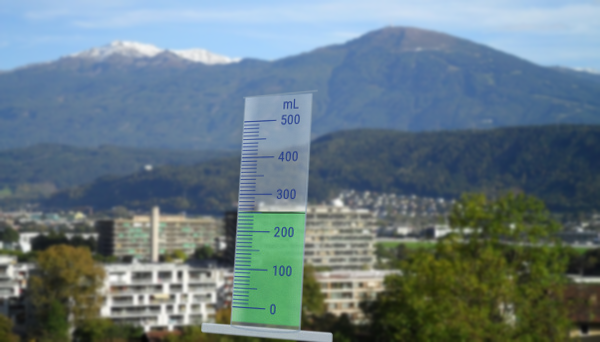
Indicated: {"value": 250, "unit": "mL"}
